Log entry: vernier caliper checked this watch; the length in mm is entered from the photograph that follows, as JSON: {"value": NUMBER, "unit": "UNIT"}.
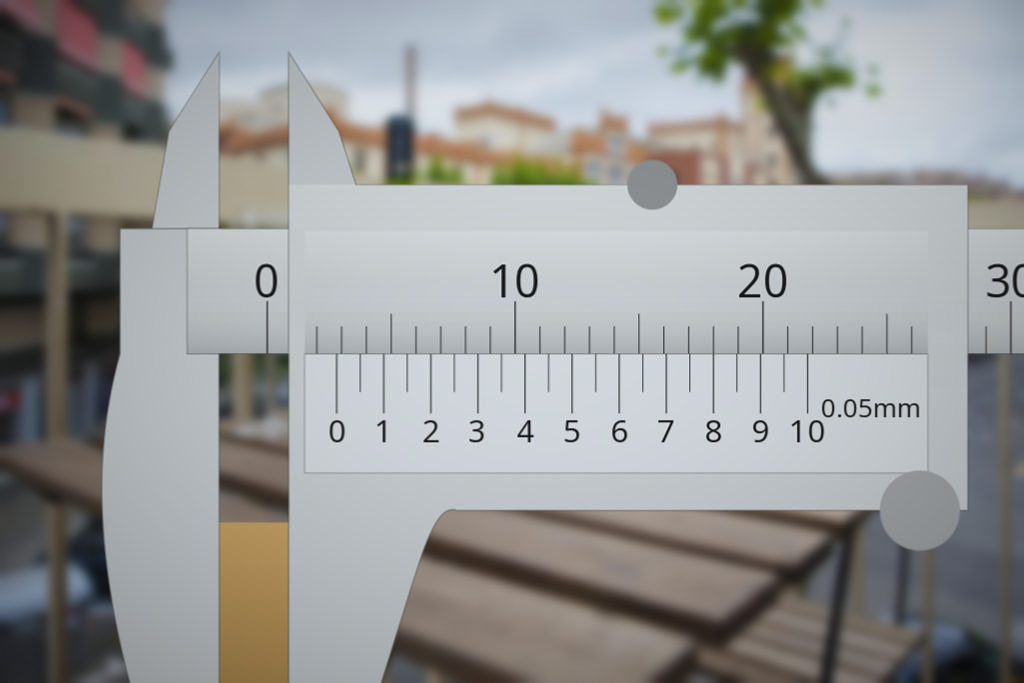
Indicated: {"value": 2.80, "unit": "mm"}
